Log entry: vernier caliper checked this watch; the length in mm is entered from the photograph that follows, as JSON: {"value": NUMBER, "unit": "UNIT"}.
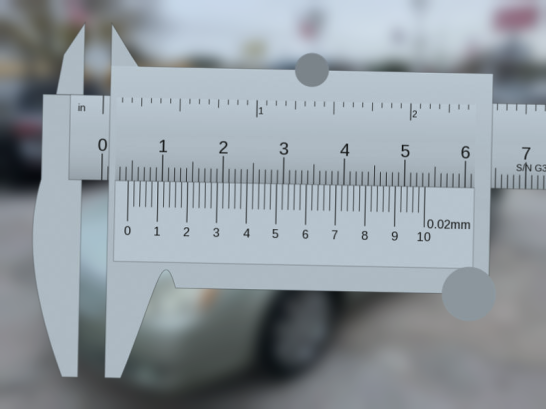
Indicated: {"value": 4.4, "unit": "mm"}
